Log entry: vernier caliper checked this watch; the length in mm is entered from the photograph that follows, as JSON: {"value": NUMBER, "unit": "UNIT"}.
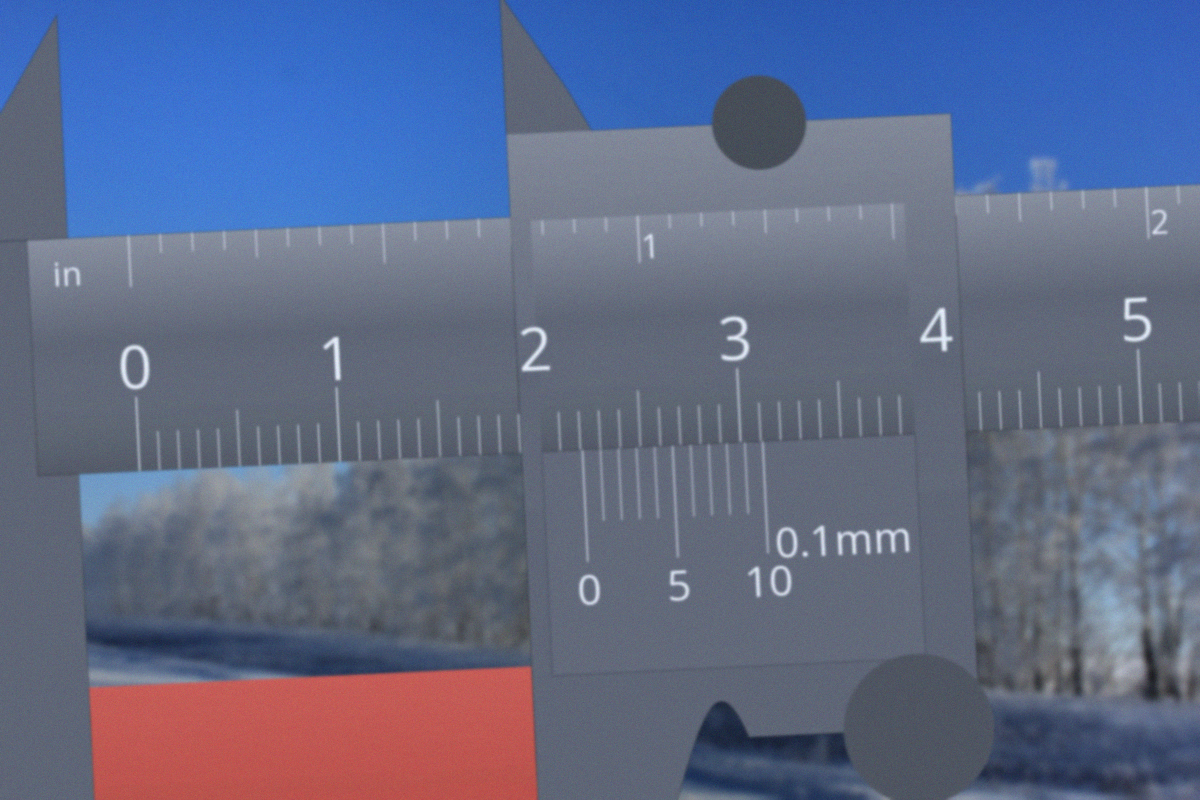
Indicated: {"value": 22.1, "unit": "mm"}
